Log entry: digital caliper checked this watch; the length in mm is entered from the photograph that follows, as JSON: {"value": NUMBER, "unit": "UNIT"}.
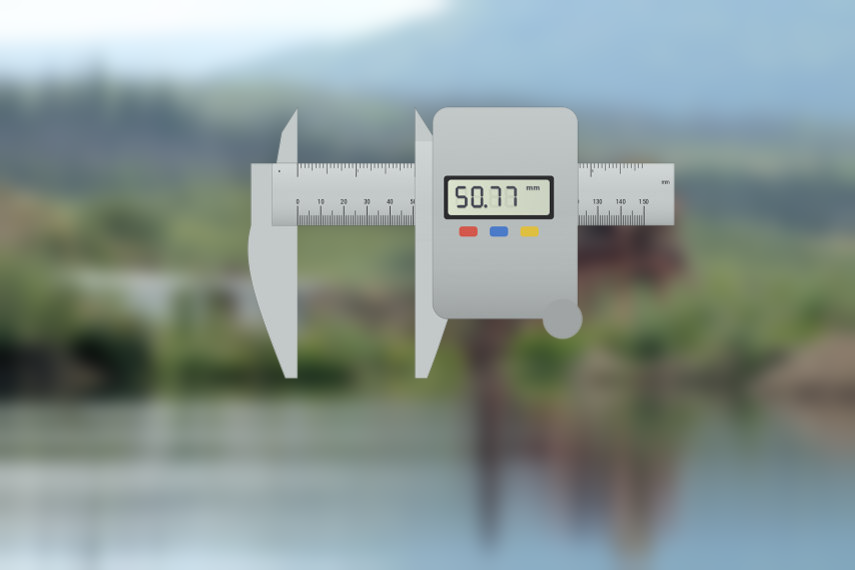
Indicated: {"value": 50.77, "unit": "mm"}
